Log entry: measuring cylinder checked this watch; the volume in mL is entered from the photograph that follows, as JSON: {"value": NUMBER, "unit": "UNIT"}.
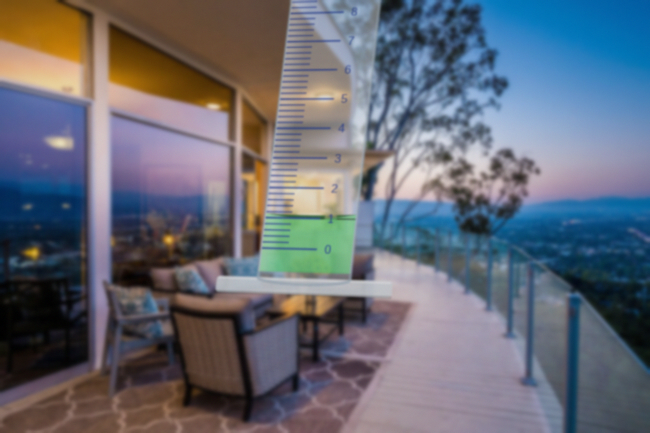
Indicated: {"value": 1, "unit": "mL"}
